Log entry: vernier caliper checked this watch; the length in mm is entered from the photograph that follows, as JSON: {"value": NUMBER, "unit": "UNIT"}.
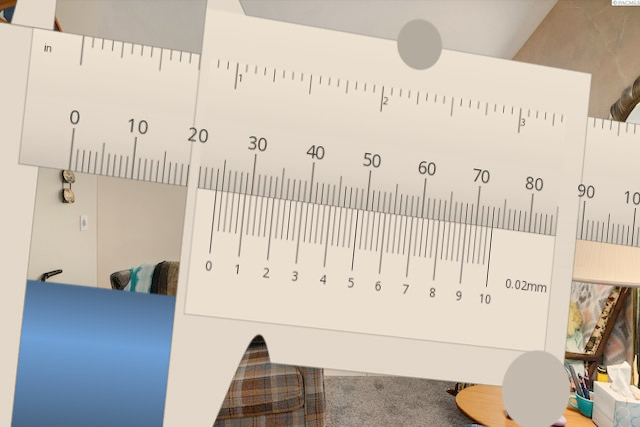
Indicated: {"value": 24.0, "unit": "mm"}
